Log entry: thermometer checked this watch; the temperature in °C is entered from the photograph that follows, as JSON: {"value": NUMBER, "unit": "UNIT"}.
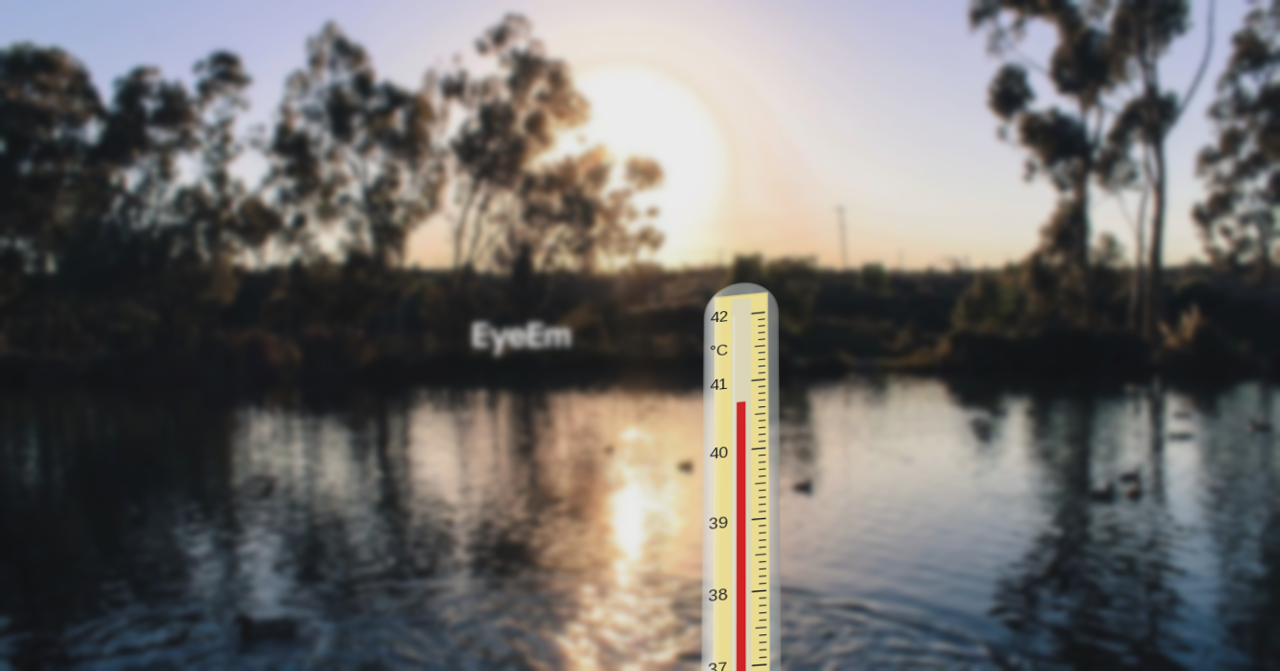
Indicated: {"value": 40.7, "unit": "°C"}
